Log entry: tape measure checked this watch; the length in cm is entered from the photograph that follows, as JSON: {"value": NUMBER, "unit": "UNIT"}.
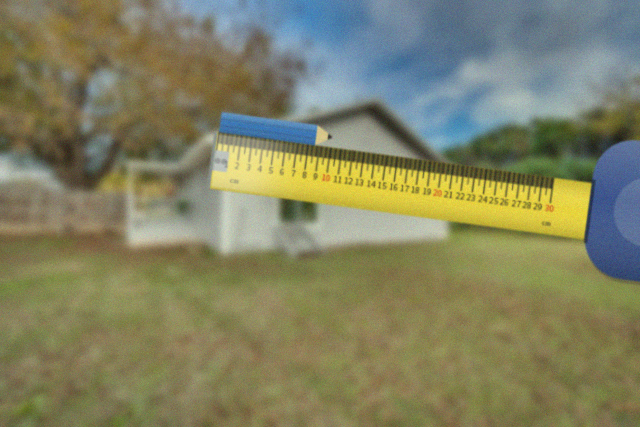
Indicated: {"value": 10, "unit": "cm"}
